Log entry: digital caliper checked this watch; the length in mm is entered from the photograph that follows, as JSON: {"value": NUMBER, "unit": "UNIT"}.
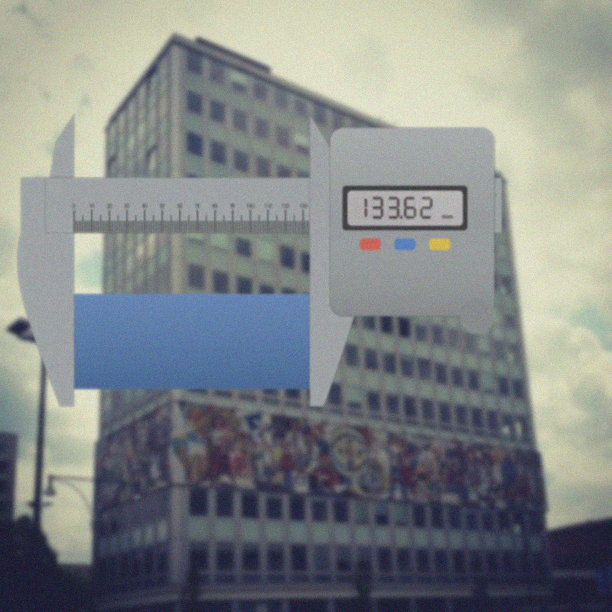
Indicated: {"value": 133.62, "unit": "mm"}
